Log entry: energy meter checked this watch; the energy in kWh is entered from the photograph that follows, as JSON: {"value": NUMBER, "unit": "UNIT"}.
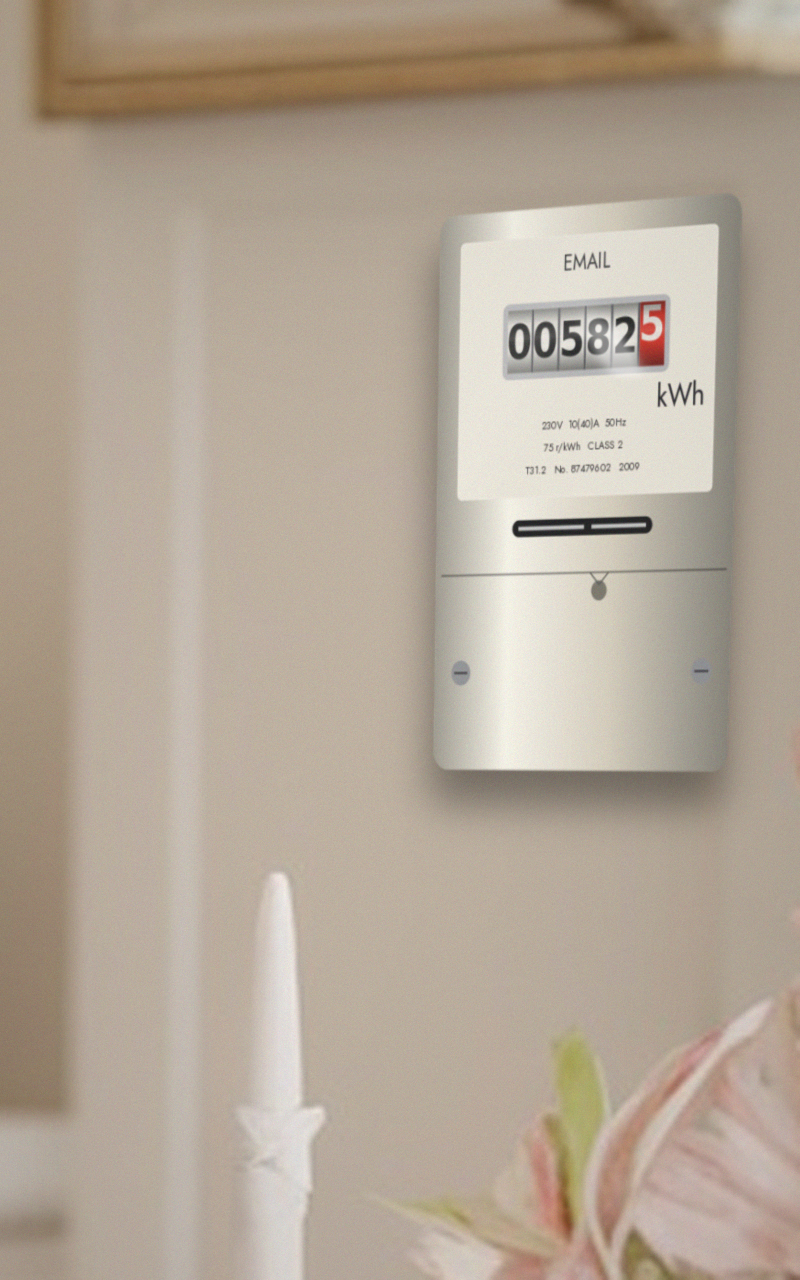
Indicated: {"value": 582.5, "unit": "kWh"}
